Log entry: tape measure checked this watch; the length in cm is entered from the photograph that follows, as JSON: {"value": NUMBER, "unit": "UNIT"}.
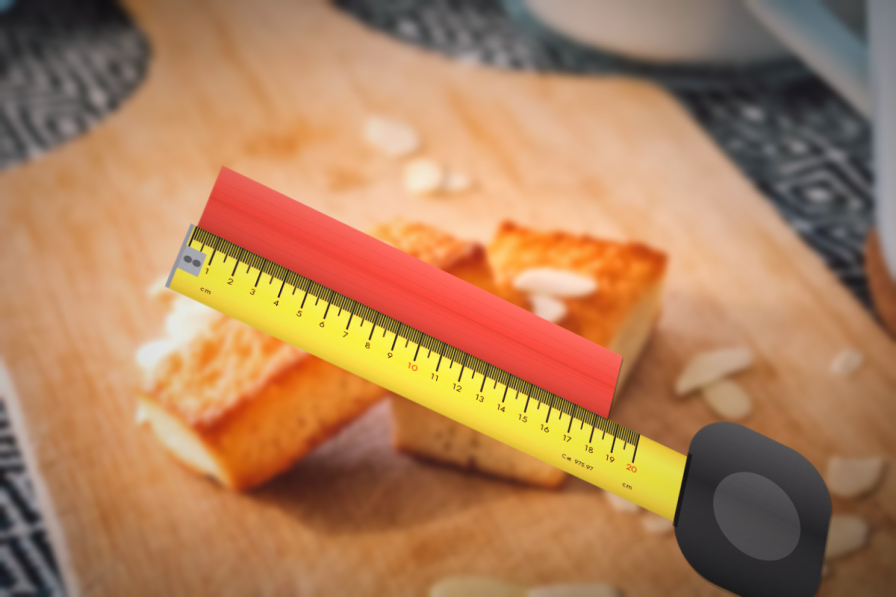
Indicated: {"value": 18.5, "unit": "cm"}
